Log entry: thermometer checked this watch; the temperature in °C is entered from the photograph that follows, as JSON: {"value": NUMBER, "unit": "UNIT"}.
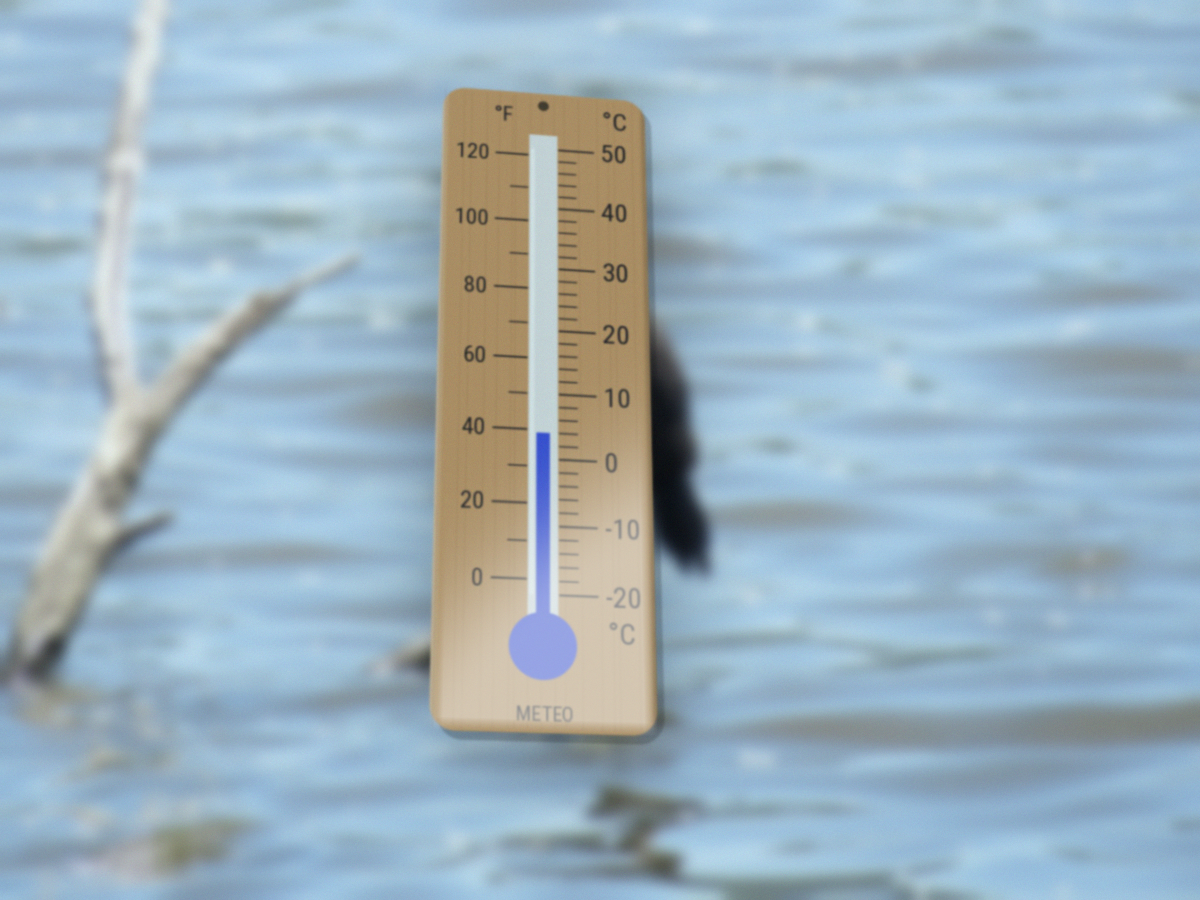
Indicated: {"value": 4, "unit": "°C"}
